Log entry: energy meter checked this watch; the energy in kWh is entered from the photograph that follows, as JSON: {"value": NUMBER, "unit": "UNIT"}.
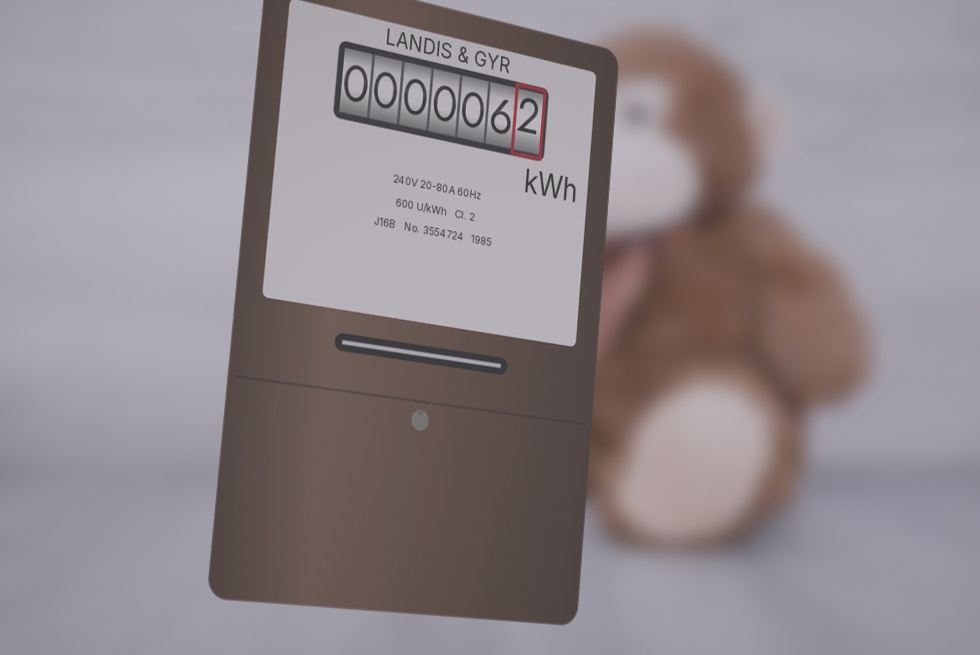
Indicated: {"value": 6.2, "unit": "kWh"}
